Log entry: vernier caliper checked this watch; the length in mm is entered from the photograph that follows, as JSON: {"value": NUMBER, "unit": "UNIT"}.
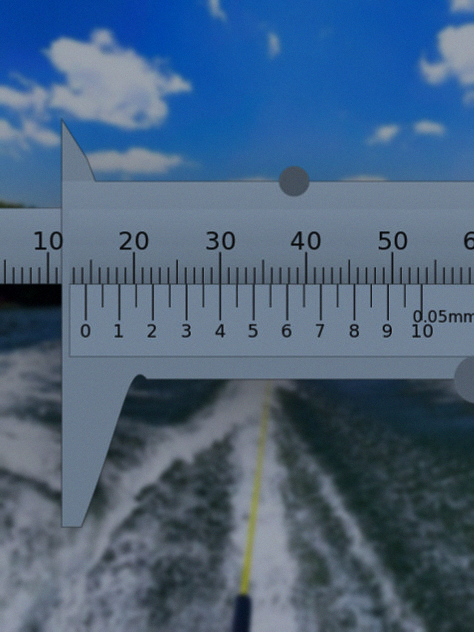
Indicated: {"value": 14.4, "unit": "mm"}
